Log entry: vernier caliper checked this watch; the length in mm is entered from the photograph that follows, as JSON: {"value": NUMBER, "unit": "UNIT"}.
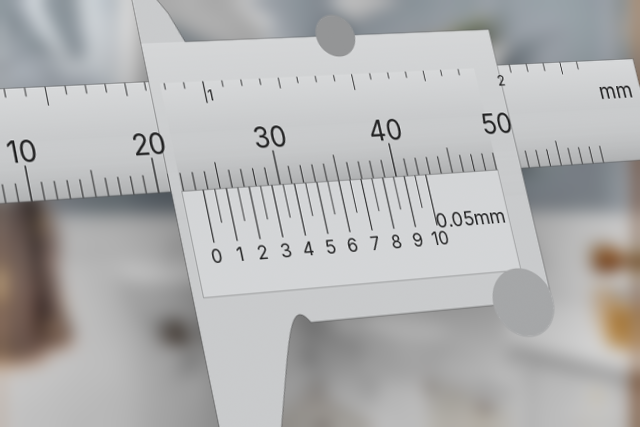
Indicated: {"value": 23.6, "unit": "mm"}
